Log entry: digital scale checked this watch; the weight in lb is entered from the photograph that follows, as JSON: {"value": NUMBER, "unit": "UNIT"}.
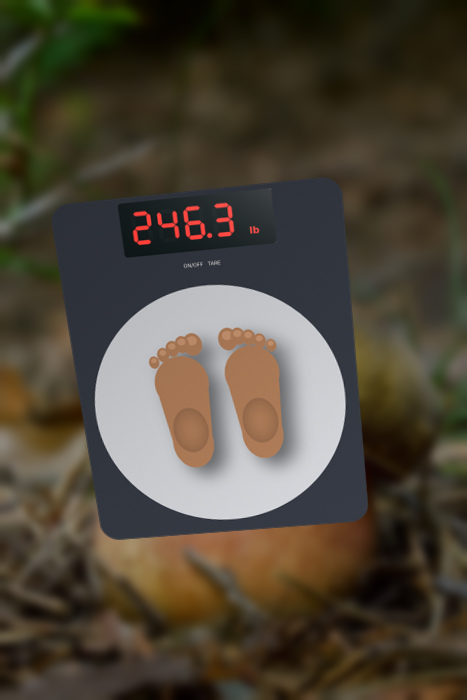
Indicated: {"value": 246.3, "unit": "lb"}
